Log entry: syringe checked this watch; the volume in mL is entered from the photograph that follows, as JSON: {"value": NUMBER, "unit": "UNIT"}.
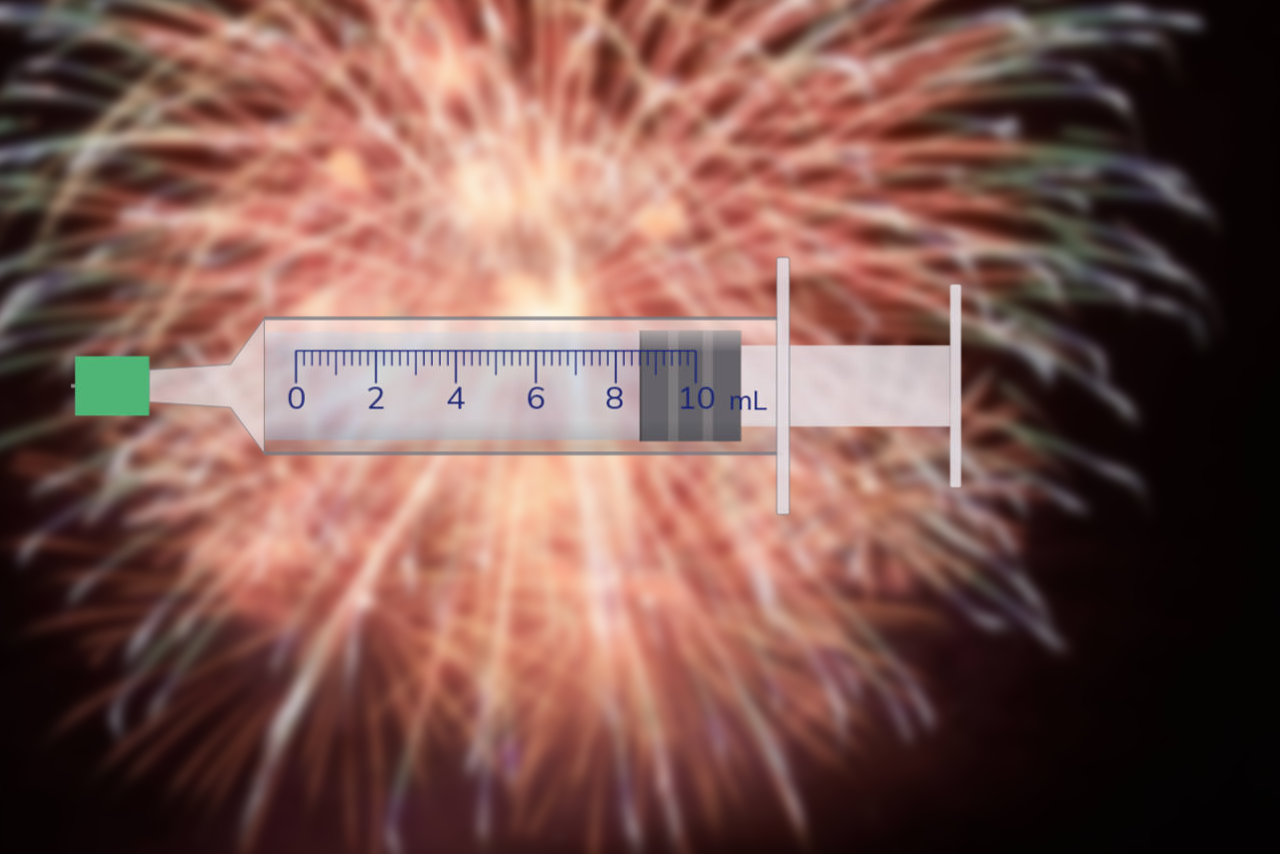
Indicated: {"value": 8.6, "unit": "mL"}
